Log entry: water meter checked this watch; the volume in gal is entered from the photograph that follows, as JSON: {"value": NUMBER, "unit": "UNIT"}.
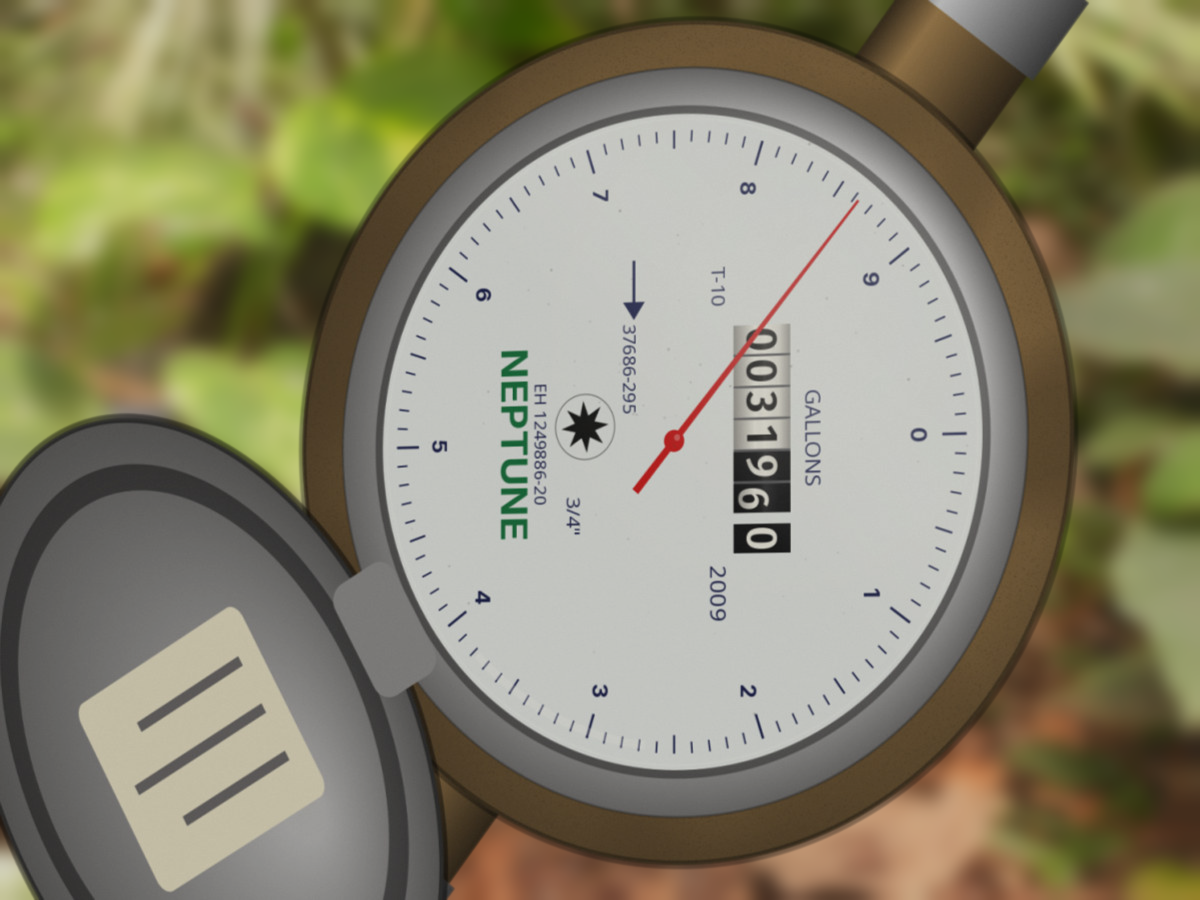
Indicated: {"value": 31958.6, "unit": "gal"}
